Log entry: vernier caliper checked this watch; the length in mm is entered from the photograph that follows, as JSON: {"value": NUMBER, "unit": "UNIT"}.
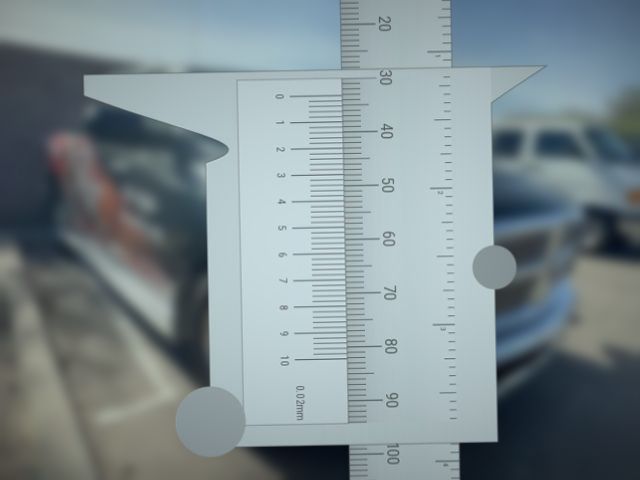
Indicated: {"value": 33.2, "unit": "mm"}
